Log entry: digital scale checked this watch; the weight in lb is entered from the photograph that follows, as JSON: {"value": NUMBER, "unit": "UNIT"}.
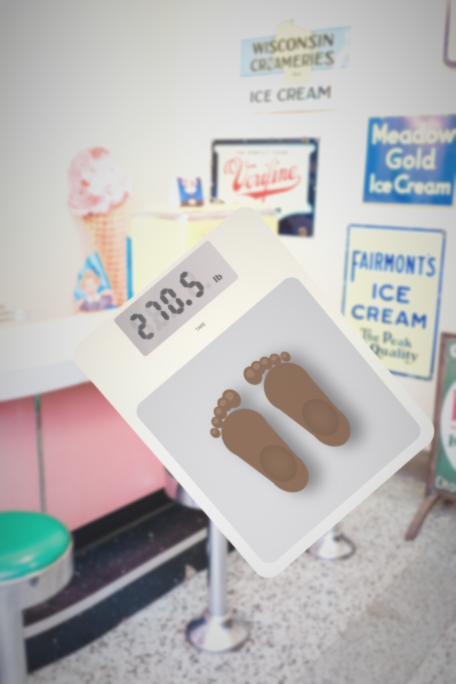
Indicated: {"value": 270.5, "unit": "lb"}
